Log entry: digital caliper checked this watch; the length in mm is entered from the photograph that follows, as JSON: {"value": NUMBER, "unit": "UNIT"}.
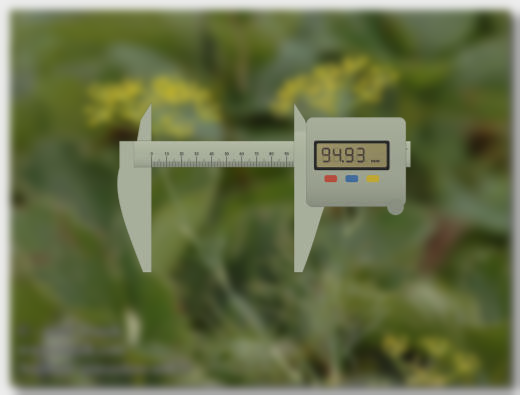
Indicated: {"value": 94.93, "unit": "mm"}
